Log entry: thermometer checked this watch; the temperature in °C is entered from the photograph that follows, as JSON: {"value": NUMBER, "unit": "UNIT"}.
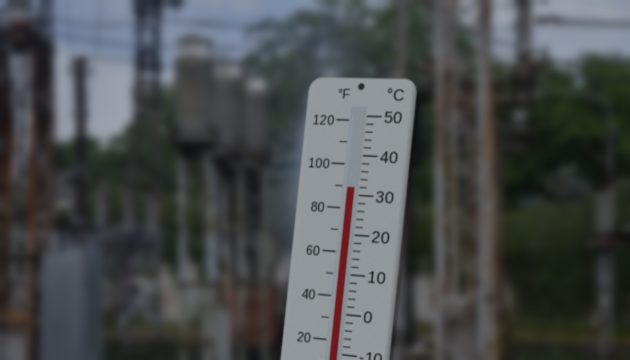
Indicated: {"value": 32, "unit": "°C"}
